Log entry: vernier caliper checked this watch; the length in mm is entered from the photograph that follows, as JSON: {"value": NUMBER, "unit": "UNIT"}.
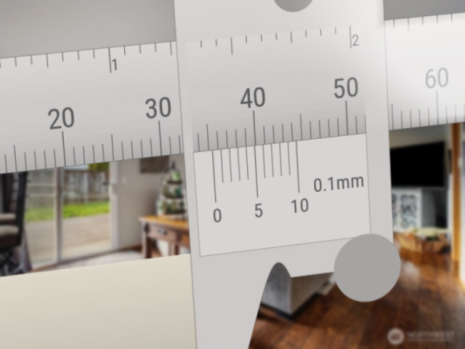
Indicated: {"value": 35.4, "unit": "mm"}
